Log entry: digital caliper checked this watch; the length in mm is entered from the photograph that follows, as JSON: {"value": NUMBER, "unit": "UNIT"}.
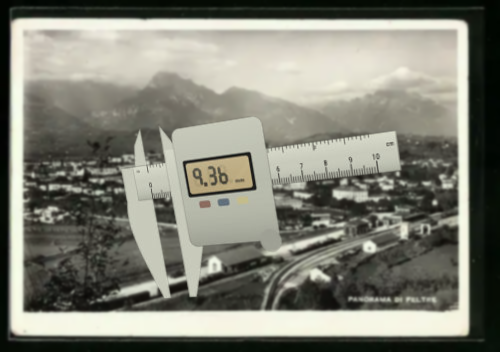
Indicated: {"value": 9.36, "unit": "mm"}
